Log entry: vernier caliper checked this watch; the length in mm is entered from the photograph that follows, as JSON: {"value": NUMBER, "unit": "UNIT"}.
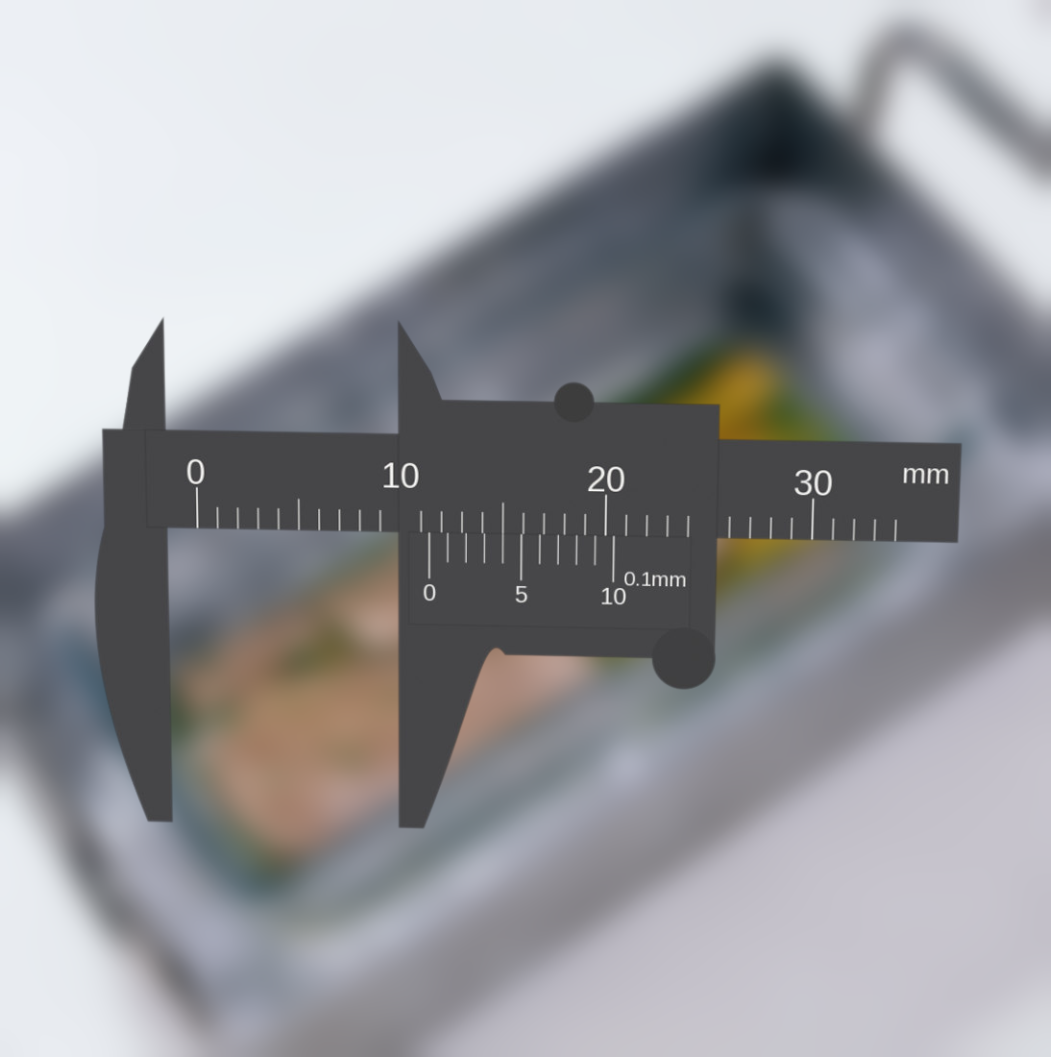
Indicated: {"value": 11.4, "unit": "mm"}
